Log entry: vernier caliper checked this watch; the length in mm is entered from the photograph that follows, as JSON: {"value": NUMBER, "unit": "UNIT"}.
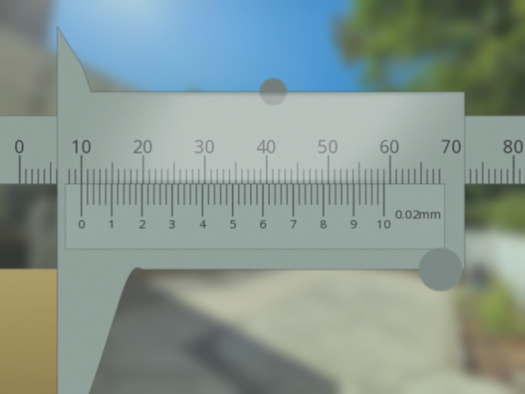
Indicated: {"value": 10.0, "unit": "mm"}
